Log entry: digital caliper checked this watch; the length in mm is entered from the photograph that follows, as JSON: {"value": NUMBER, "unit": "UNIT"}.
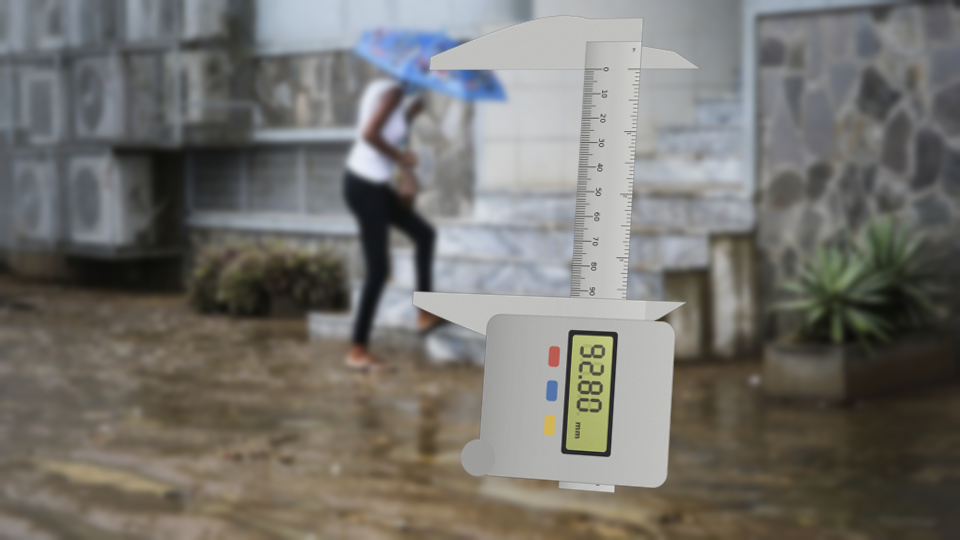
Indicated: {"value": 92.80, "unit": "mm"}
